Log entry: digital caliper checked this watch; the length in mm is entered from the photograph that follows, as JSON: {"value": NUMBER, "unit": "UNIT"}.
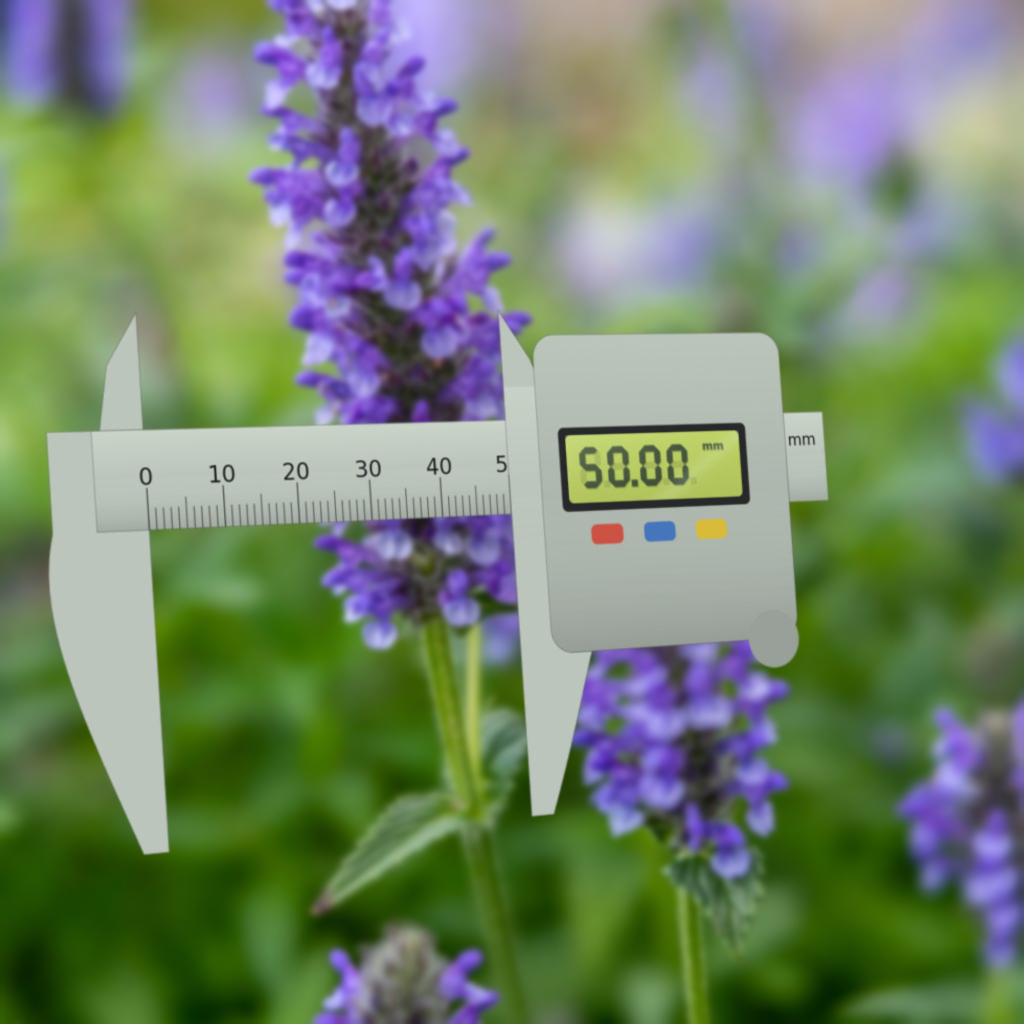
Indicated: {"value": 50.00, "unit": "mm"}
